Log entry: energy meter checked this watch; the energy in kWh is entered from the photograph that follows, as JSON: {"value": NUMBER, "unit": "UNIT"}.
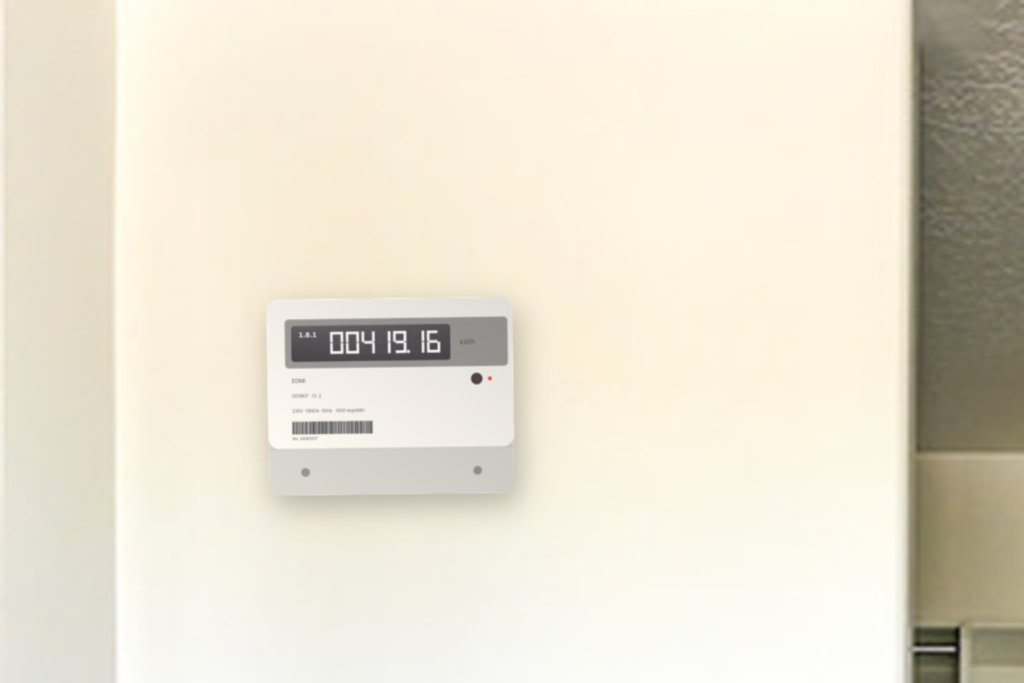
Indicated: {"value": 419.16, "unit": "kWh"}
